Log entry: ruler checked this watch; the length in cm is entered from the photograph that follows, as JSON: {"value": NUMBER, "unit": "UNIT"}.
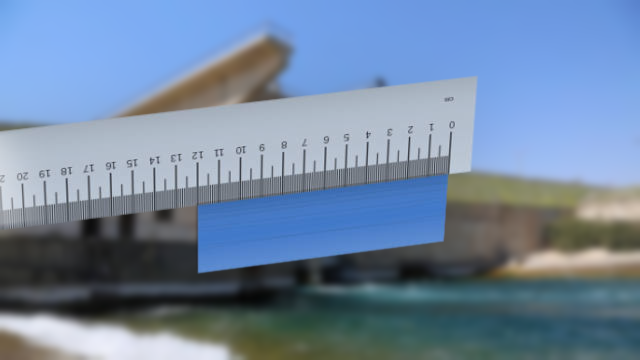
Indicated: {"value": 12, "unit": "cm"}
